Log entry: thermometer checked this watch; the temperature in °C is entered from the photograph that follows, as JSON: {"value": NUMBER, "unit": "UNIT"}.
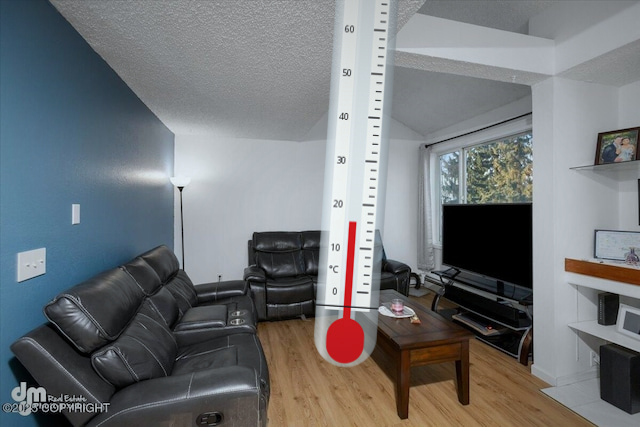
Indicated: {"value": 16, "unit": "°C"}
